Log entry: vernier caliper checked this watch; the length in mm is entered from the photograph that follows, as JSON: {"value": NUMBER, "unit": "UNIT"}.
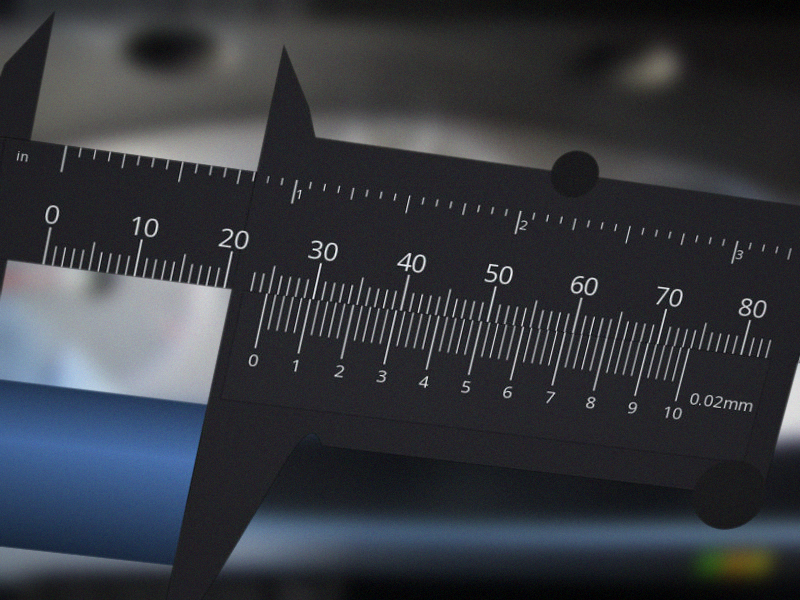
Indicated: {"value": 24.8, "unit": "mm"}
